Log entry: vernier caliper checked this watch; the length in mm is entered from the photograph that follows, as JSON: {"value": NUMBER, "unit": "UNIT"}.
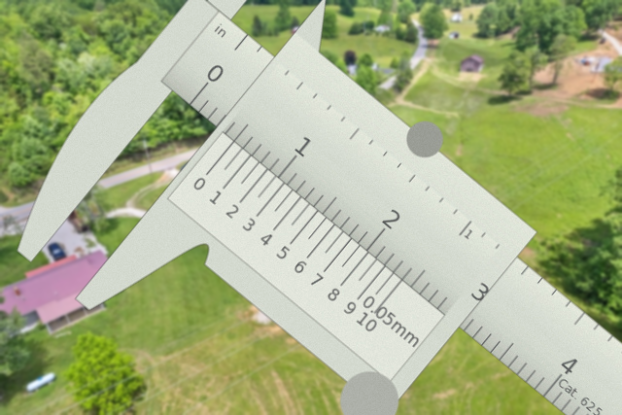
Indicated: {"value": 5.0, "unit": "mm"}
